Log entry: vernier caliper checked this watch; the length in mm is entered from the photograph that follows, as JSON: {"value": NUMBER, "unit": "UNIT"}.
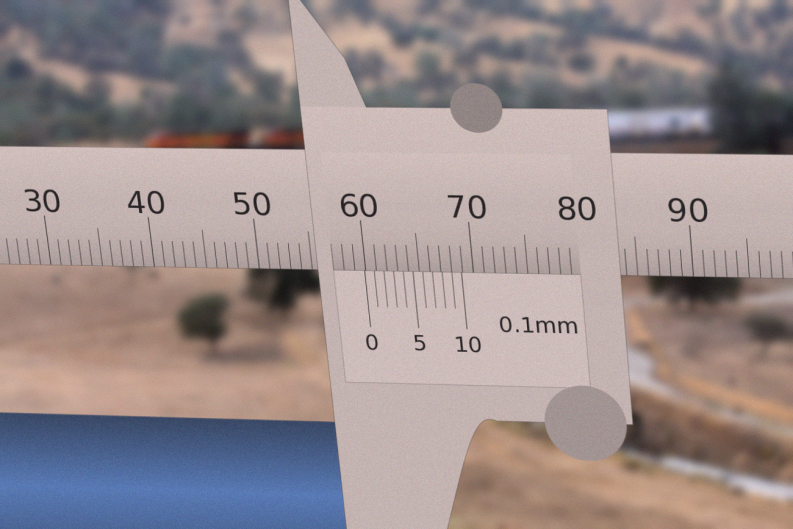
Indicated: {"value": 59.9, "unit": "mm"}
